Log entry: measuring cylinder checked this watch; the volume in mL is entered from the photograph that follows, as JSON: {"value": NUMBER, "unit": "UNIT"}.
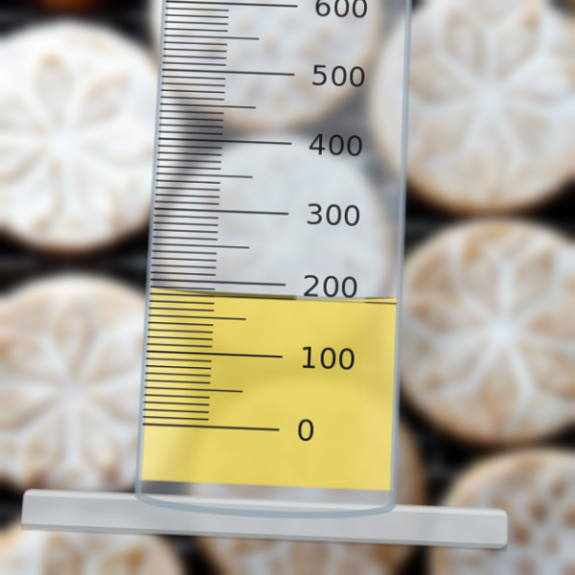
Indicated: {"value": 180, "unit": "mL"}
